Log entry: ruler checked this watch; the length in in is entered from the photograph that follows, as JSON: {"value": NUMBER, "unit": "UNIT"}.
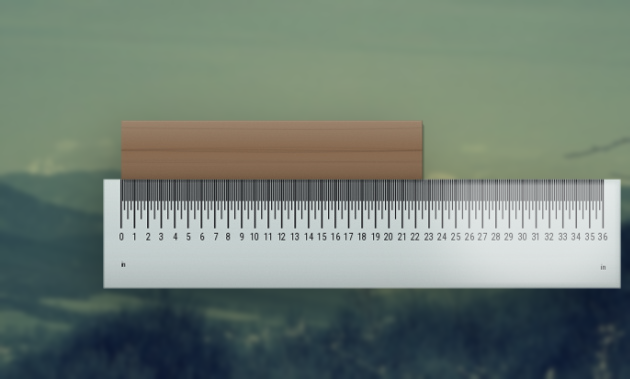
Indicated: {"value": 22.5, "unit": "in"}
